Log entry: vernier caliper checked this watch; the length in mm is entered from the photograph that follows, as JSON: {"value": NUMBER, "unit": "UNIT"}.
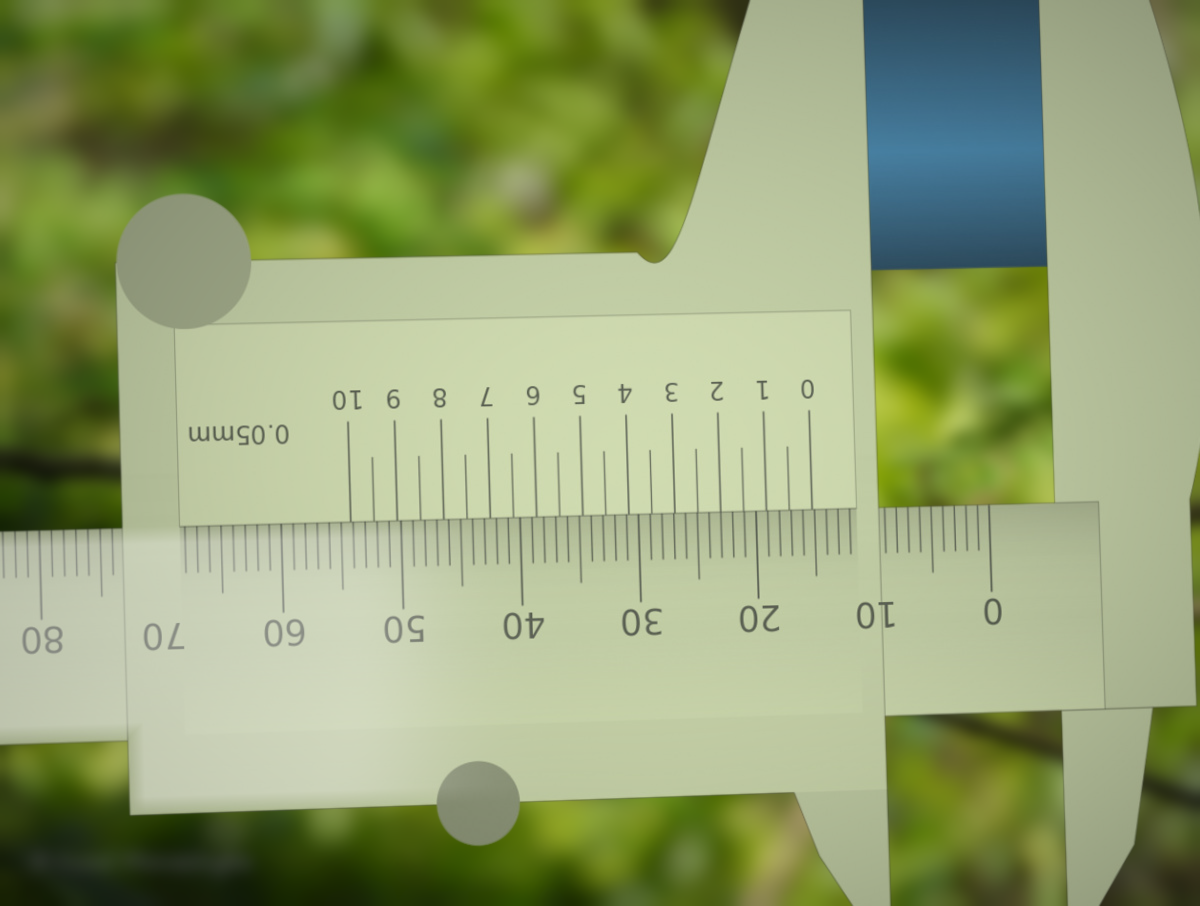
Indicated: {"value": 15.2, "unit": "mm"}
